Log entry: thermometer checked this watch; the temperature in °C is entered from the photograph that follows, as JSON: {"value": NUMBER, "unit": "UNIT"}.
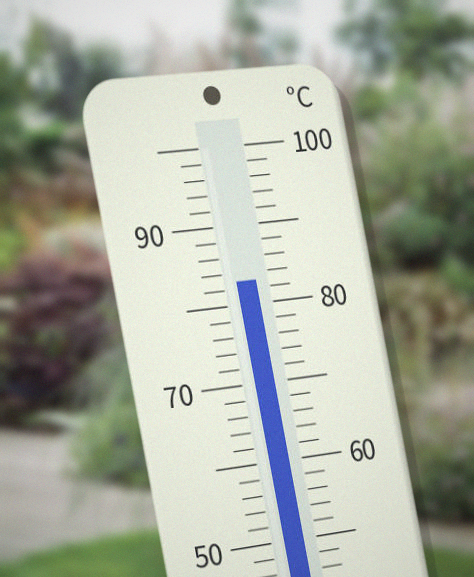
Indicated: {"value": 83, "unit": "°C"}
